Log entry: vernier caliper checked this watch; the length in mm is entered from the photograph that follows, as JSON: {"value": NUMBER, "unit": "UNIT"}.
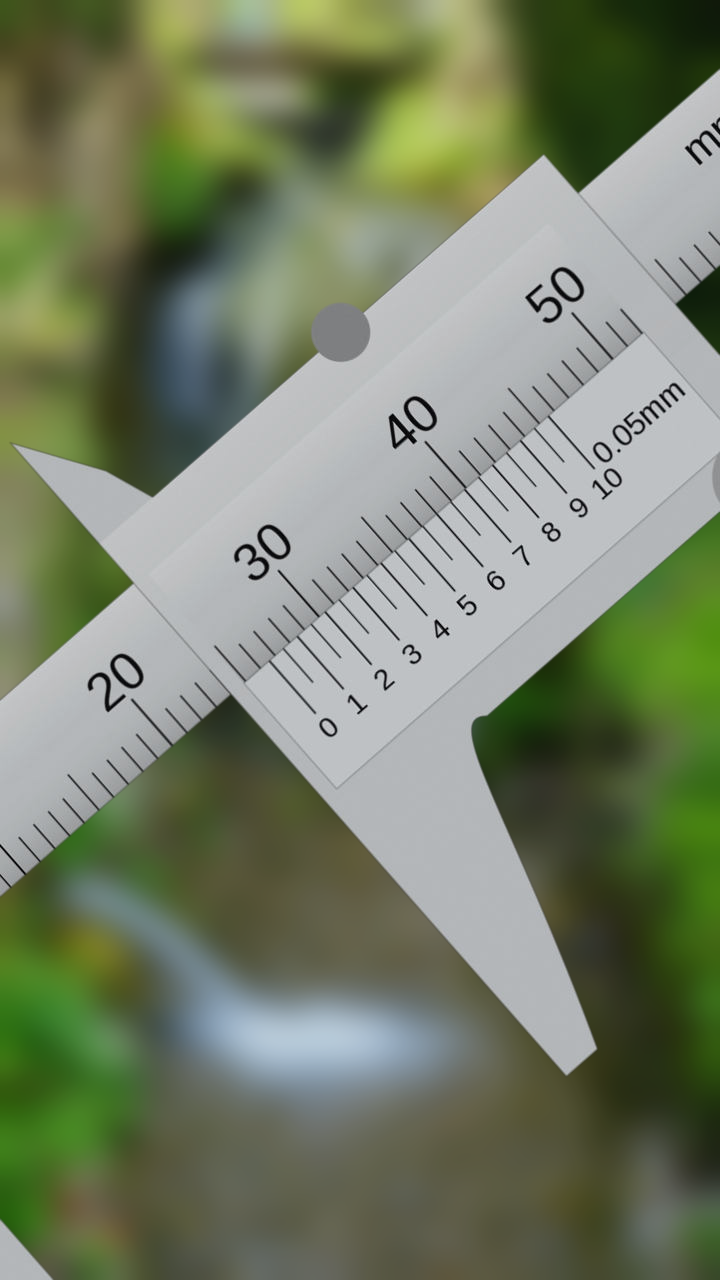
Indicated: {"value": 26.6, "unit": "mm"}
